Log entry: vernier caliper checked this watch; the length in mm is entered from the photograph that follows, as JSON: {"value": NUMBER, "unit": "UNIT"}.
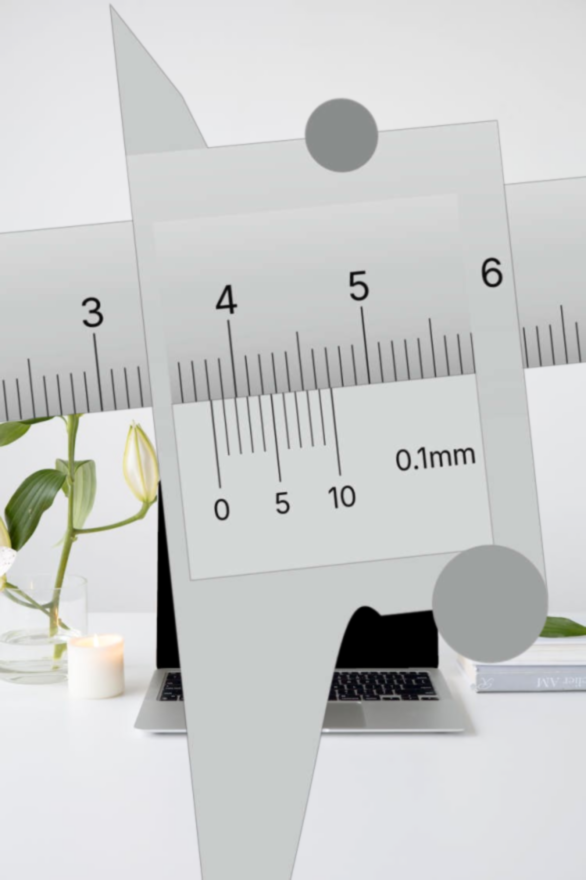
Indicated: {"value": 38.1, "unit": "mm"}
